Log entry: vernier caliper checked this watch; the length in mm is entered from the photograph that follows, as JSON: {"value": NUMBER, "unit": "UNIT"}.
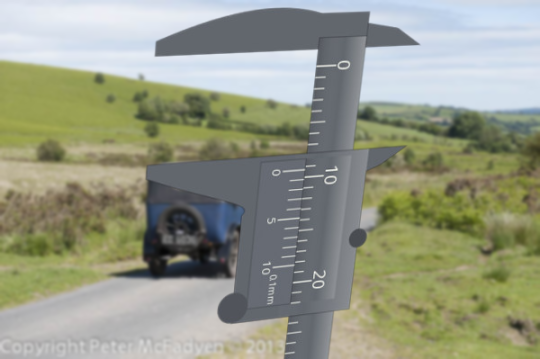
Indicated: {"value": 9.3, "unit": "mm"}
